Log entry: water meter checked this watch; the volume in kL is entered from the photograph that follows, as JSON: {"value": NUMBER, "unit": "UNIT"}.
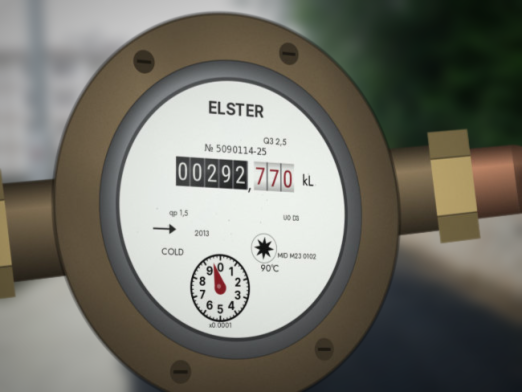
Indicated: {"value": 292.7699, "unit": "kL"}
